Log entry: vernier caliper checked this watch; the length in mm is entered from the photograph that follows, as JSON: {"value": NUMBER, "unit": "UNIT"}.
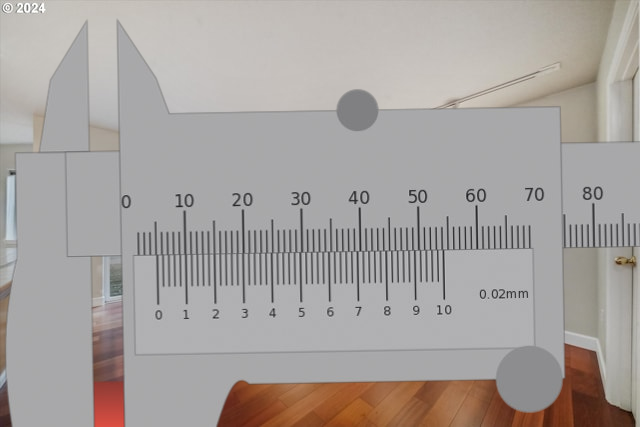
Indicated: {"value": 5.2, "unit": "mm"}
